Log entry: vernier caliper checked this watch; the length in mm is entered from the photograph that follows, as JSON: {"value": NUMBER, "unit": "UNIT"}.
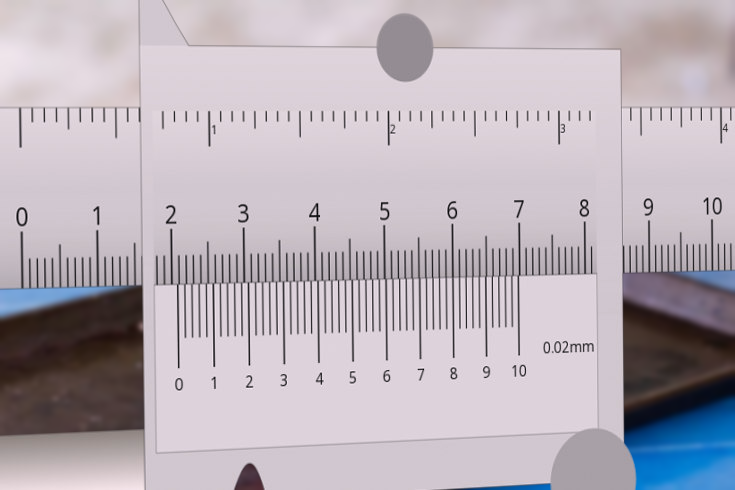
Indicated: {"value": 20.8, "unit": "mm"}
